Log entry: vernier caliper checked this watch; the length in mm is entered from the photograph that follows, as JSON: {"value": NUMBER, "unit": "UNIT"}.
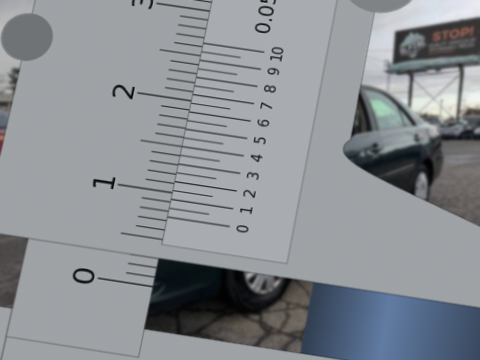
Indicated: {"value": 7.4, "unit": "mm"}
